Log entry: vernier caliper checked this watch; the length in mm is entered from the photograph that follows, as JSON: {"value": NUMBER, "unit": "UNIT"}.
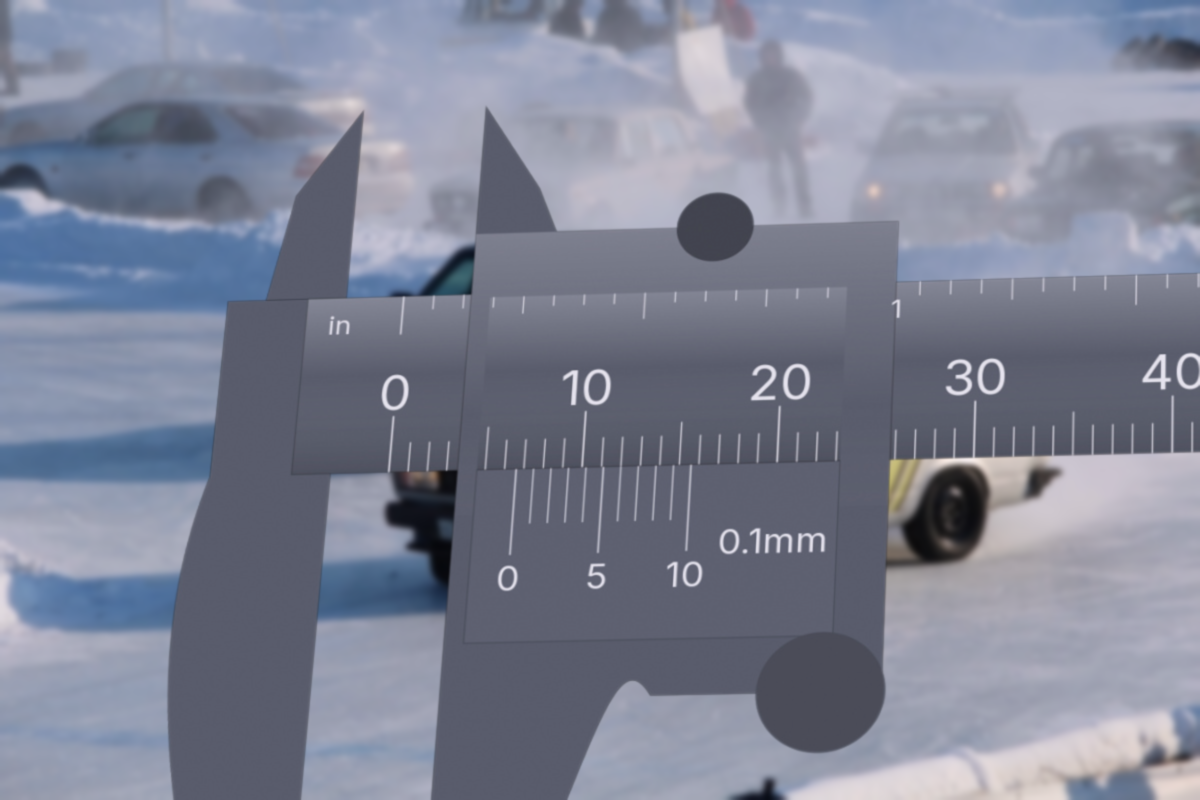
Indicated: {"value": 6.6, "unit": "mm"}
